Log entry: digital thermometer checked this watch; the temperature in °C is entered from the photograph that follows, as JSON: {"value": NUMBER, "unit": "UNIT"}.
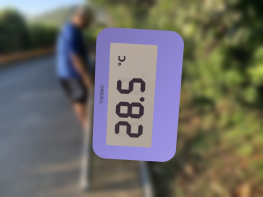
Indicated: {"value": 28.5, "unit": "°C"}
